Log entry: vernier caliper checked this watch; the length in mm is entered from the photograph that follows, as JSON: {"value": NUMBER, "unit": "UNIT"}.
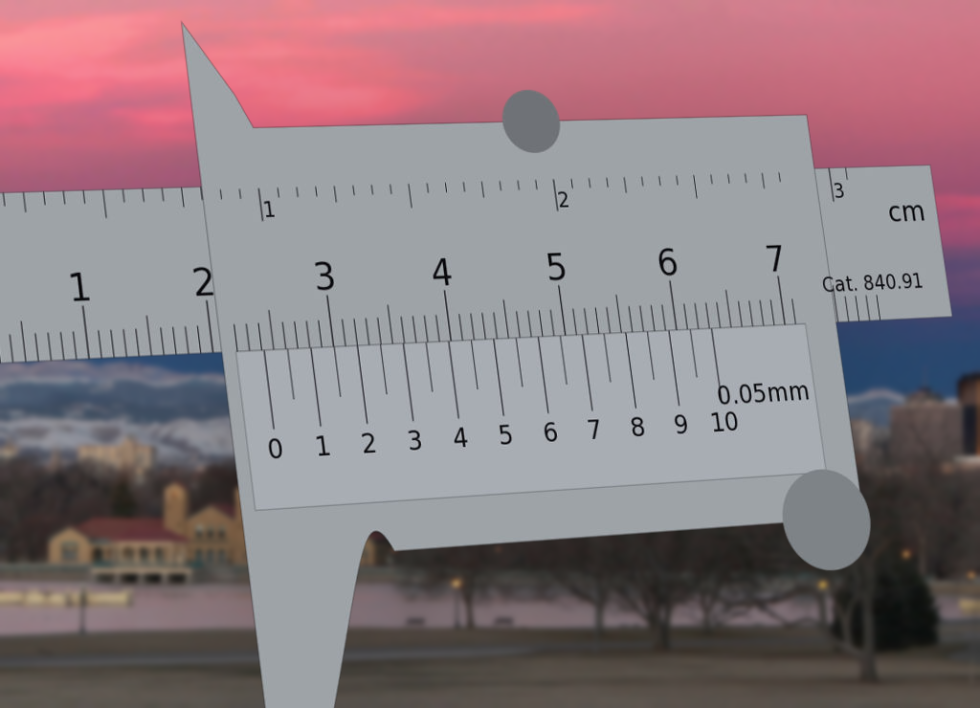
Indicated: {"value": 24.2, "unit": "mm"}
